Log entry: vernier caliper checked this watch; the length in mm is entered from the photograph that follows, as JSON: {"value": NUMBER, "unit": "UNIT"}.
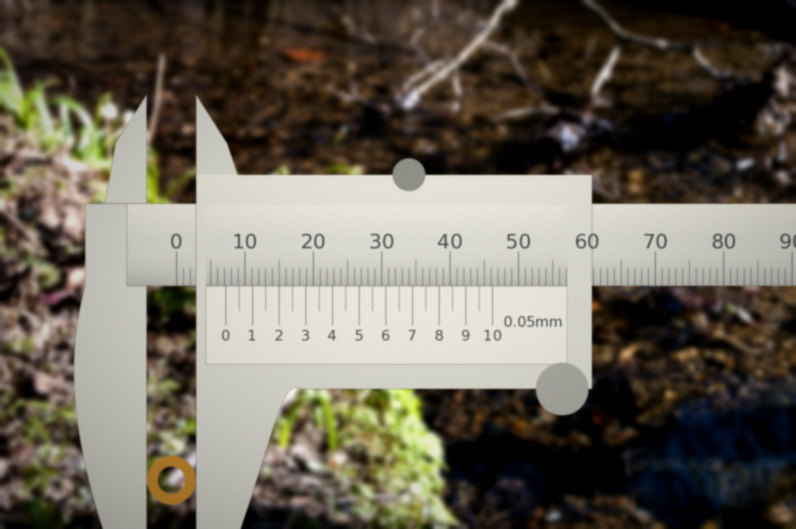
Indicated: {"value": 7.2, "unit": "mm"}
